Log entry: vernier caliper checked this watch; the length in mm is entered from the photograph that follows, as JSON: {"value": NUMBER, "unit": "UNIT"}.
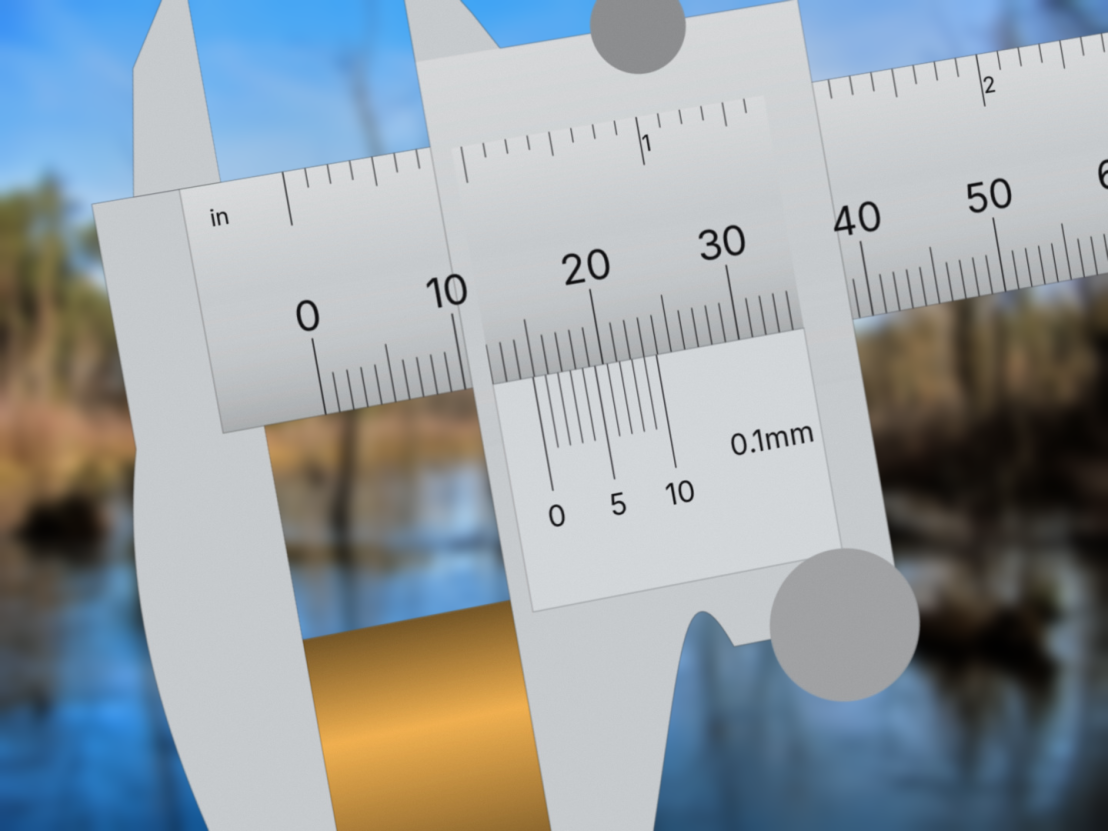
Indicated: {"value": 14.9, "unit": "mm"}
